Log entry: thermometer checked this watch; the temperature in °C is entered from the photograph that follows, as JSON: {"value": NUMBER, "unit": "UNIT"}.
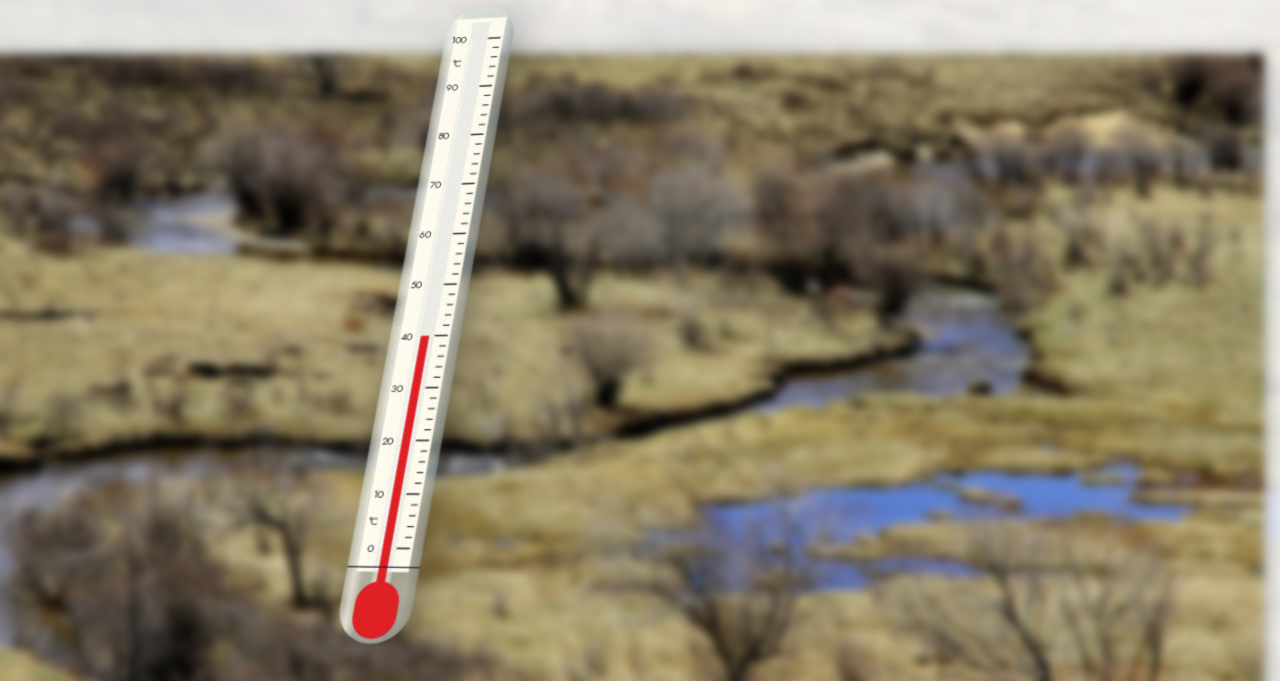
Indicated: {"value": 40, "unit": "°C"}
